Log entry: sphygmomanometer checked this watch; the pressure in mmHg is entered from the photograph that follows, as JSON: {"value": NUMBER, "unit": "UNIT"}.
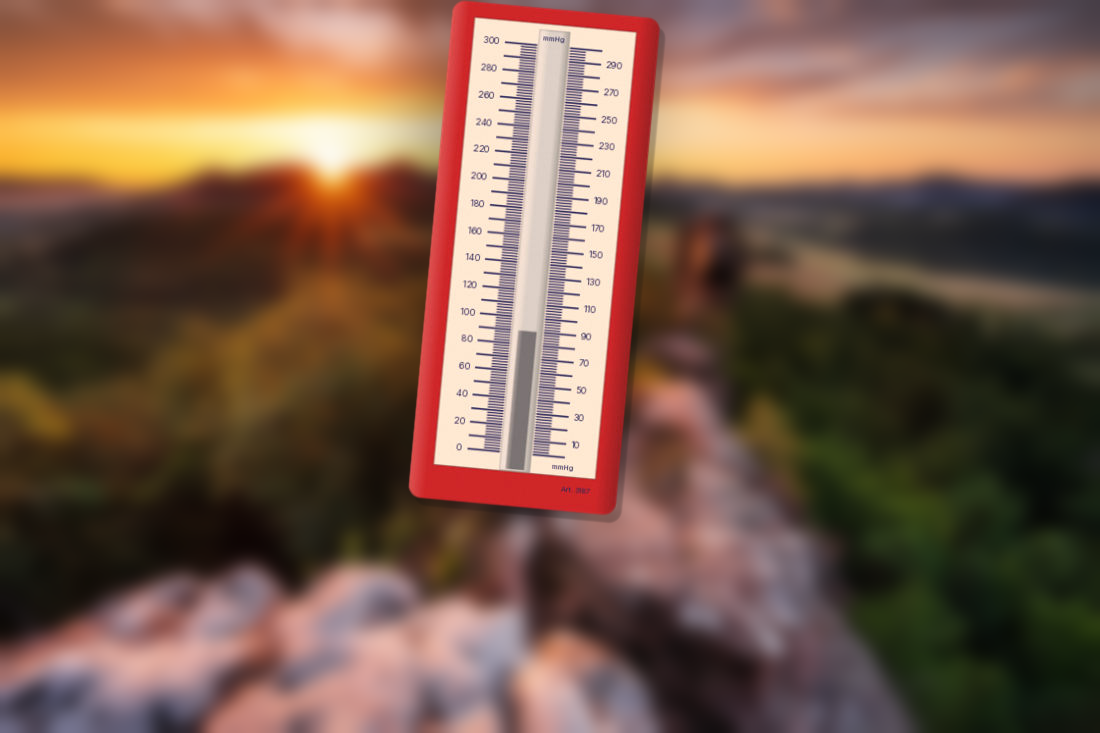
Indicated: {"value": 90, "unit": "mmHg"}
